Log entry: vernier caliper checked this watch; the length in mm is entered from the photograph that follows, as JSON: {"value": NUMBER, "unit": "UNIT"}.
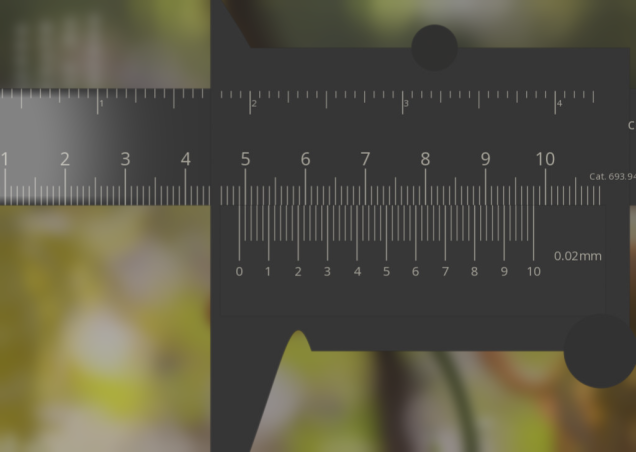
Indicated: {"value": 49.0, "unit": "mm"}
